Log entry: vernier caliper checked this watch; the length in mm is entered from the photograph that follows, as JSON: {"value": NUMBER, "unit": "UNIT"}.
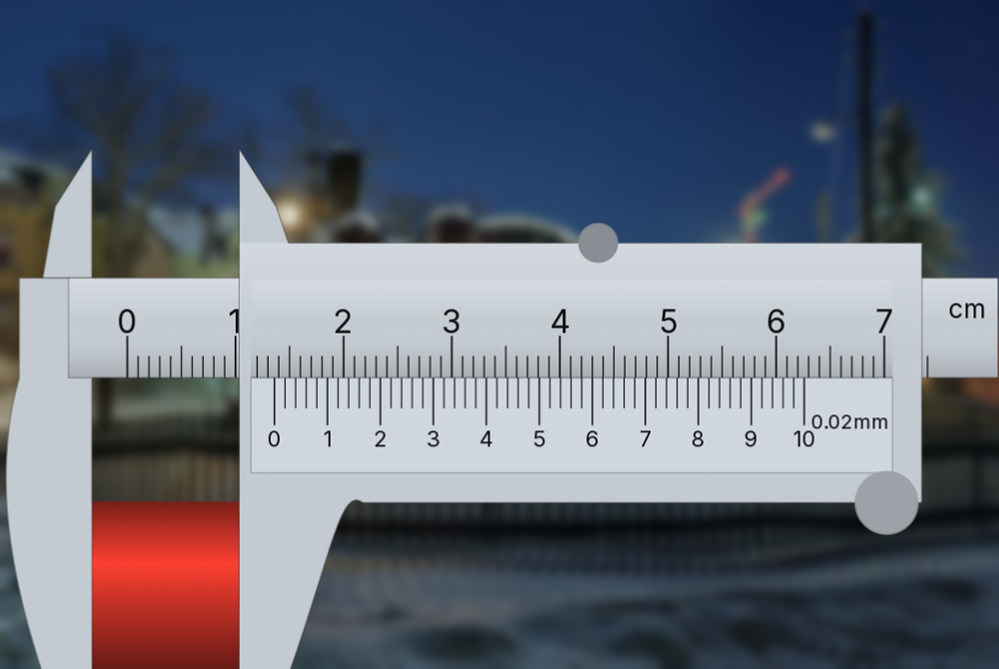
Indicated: {"value": 13.6, "unit": "mm"}
